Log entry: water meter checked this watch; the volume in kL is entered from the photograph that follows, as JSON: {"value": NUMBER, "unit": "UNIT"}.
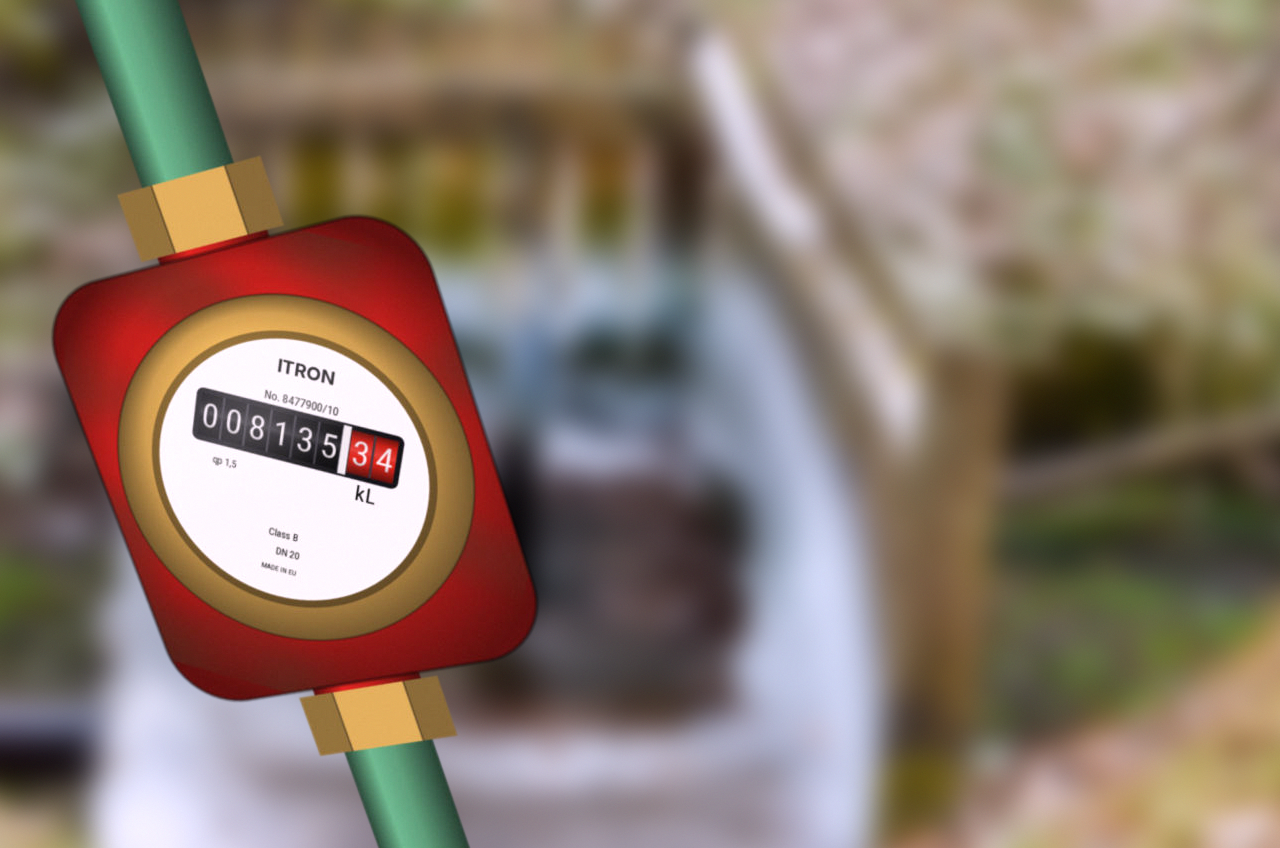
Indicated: {"value": 8135.34, "unit": "kL"}
